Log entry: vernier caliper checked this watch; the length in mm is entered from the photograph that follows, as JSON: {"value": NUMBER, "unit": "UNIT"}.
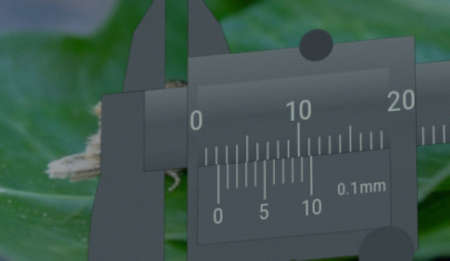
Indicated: {"value": 2.2, "unit": "mm"}
